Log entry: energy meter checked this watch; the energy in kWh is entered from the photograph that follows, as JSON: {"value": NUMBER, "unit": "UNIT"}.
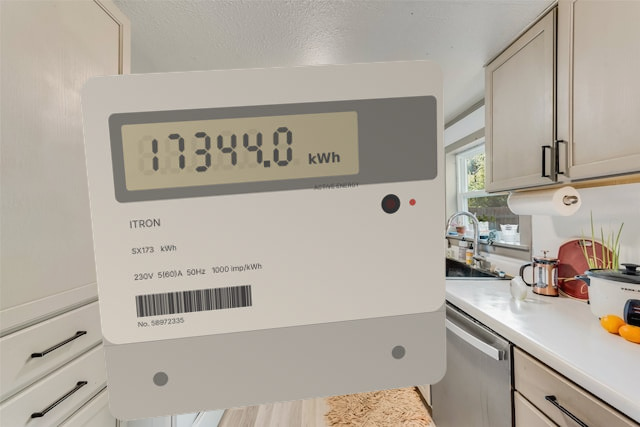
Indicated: {"value": 17344.0, "unit": "kWh"}
